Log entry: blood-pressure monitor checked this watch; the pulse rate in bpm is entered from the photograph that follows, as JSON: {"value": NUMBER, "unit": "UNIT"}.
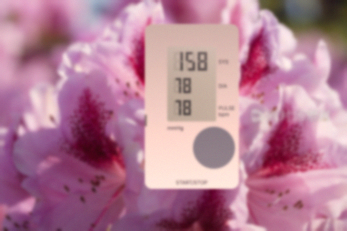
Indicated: {"value": 78, "unit": "bpm"}
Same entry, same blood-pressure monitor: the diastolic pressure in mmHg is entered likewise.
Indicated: {"value": 78, "unit": "mmHg"}
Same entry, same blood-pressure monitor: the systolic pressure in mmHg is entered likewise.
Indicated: {"value": 158, "unit": "mmHg"}
